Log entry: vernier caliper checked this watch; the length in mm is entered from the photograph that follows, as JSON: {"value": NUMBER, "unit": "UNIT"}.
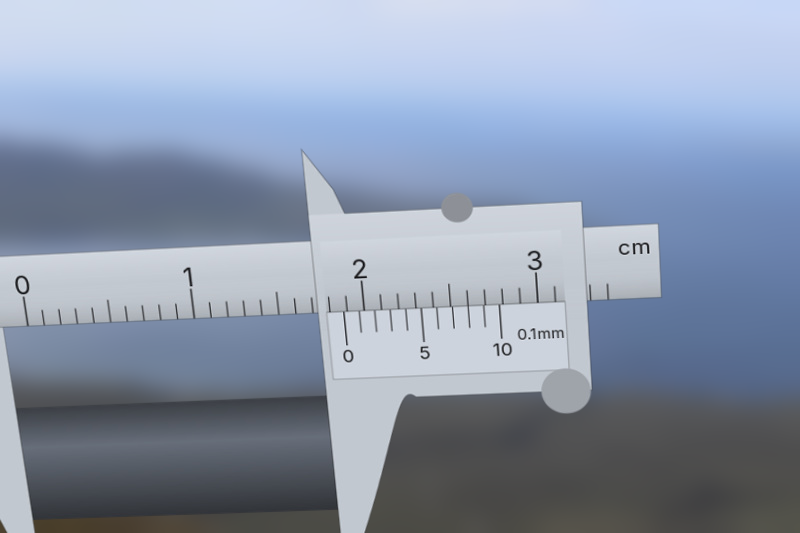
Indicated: {"value": 18.8, "unit": "mm"}
